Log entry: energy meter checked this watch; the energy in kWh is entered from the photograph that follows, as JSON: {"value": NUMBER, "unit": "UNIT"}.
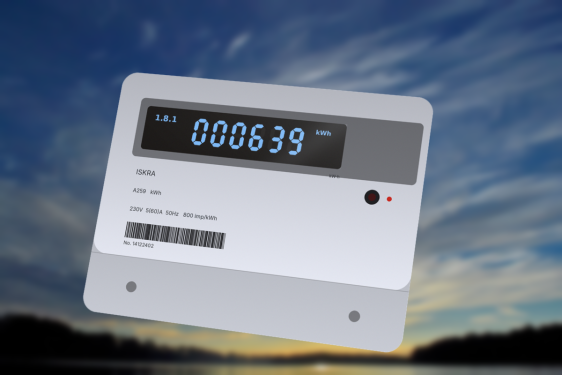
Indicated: {"value": 639, "unit": "kWh"}
